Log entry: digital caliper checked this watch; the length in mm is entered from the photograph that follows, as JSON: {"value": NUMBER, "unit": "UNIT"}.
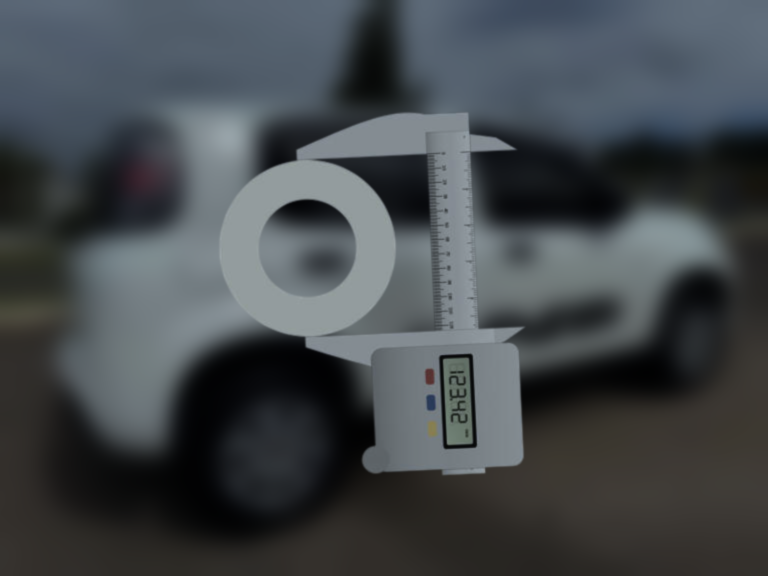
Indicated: {"value": 123.42, "unit": "mm"}
